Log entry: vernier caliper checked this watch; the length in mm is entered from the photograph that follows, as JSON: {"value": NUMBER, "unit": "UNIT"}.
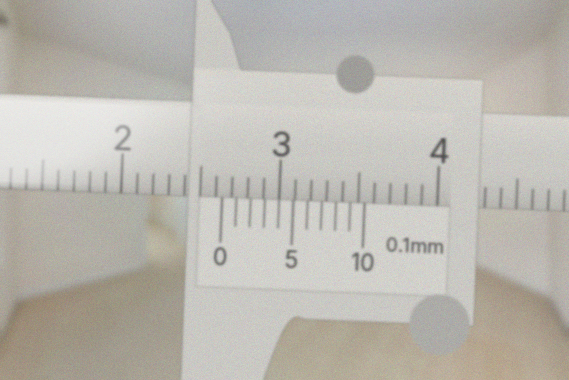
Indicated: {"value": 26.4, "unit": "mm"}
